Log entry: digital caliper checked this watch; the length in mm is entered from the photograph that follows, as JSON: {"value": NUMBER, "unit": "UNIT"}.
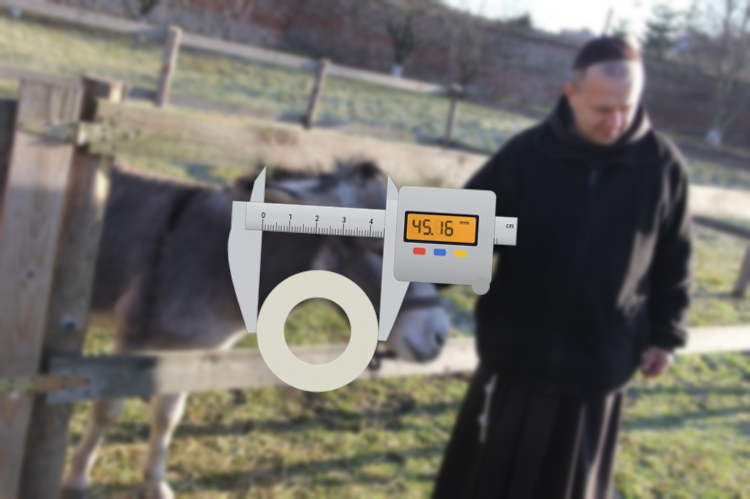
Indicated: {"value": 45.16, "unit": "mm"}
